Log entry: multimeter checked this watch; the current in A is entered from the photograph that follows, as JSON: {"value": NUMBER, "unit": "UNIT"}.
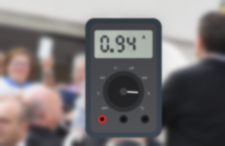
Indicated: {"value": 0.94, "unit": "A"}
